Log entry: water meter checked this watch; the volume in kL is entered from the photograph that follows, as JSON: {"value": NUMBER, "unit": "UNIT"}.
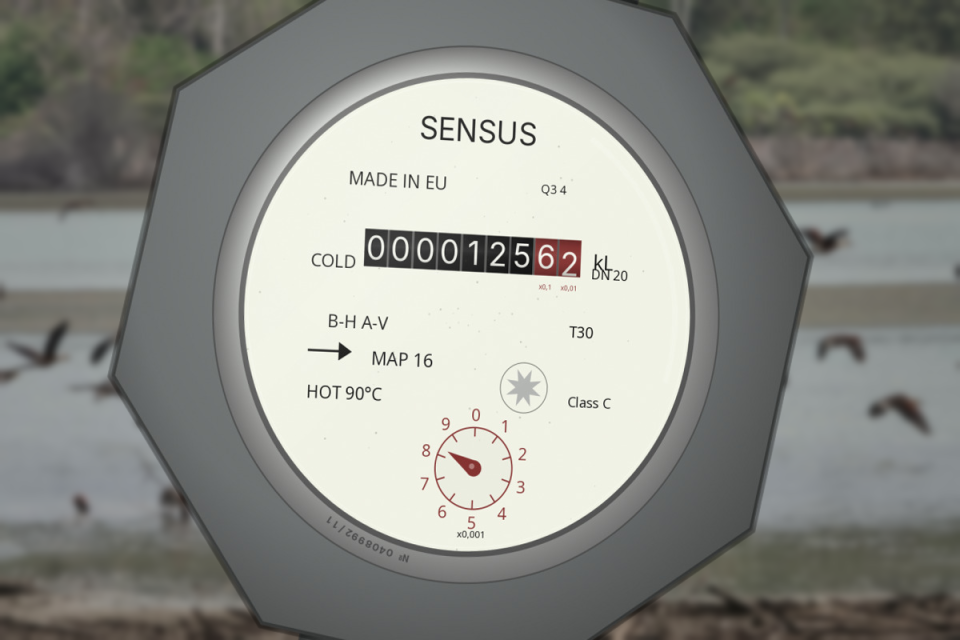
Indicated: {"value": 125.618, "unit": "kL"}
